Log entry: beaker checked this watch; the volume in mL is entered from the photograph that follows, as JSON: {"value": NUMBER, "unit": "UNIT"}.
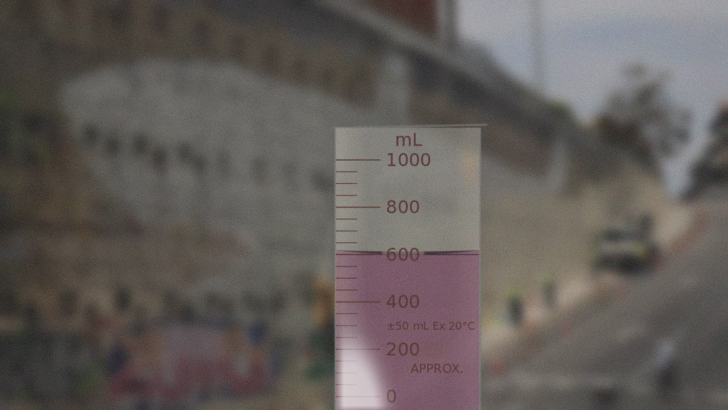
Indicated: {"value": 600, "unit": "mL"}
